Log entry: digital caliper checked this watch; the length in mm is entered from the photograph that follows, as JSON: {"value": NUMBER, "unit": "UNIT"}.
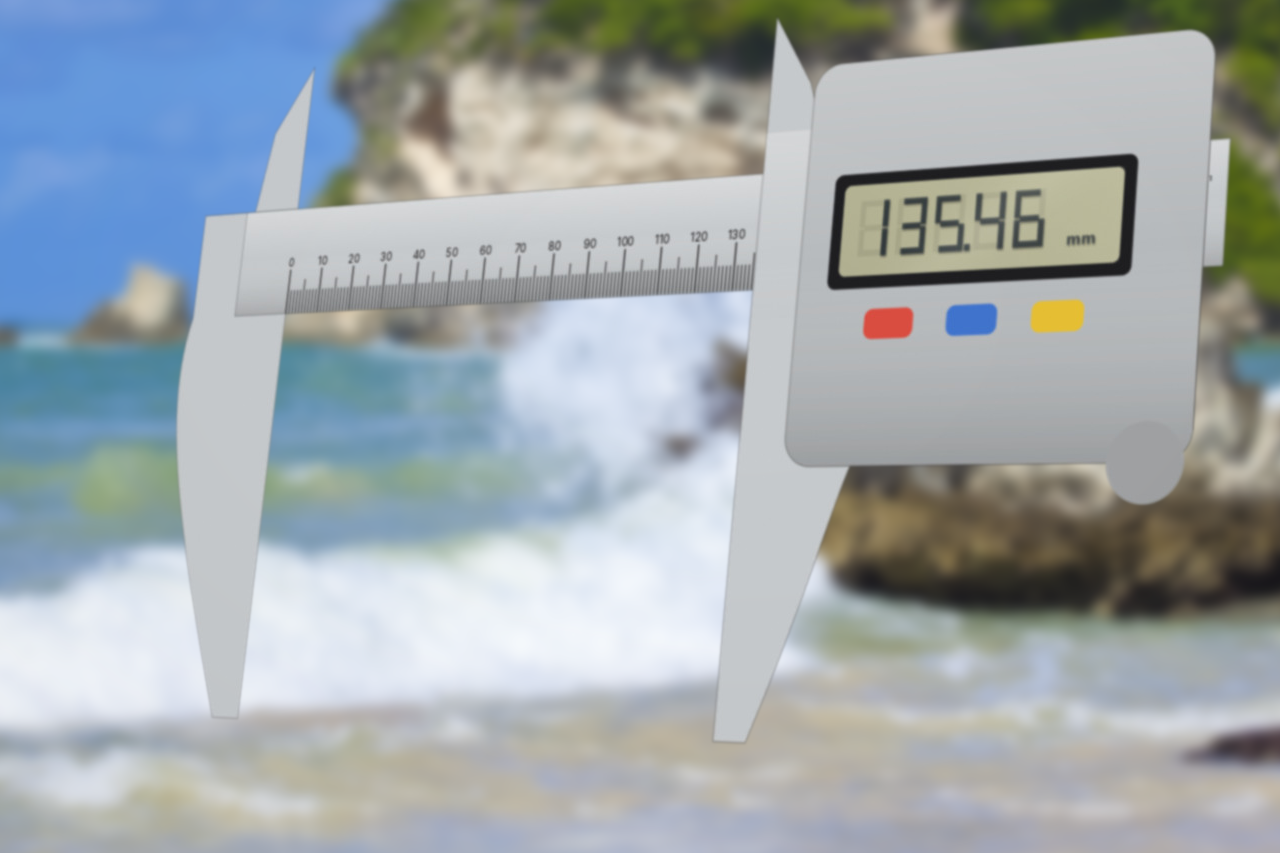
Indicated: {"value": 135.46, "unit": "mm"}
